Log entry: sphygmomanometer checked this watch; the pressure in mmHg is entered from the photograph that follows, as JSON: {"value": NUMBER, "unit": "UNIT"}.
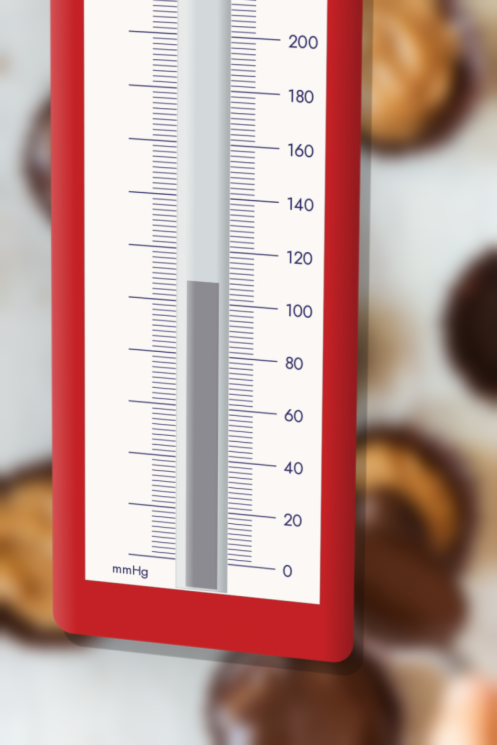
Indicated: {"value": 108, "unit": "mmHg"}
